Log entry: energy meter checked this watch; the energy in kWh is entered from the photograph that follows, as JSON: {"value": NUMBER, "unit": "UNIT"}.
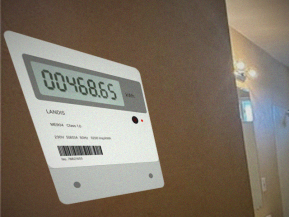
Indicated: {"value": 468.65, "unit": "kWh"}
